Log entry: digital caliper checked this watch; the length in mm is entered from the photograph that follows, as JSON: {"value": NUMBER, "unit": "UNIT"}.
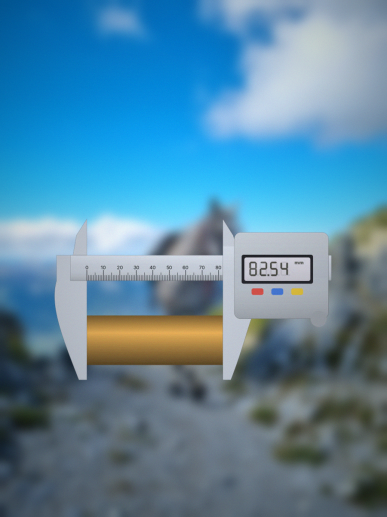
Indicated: {"value": 82.54, "unit": "mm"}
